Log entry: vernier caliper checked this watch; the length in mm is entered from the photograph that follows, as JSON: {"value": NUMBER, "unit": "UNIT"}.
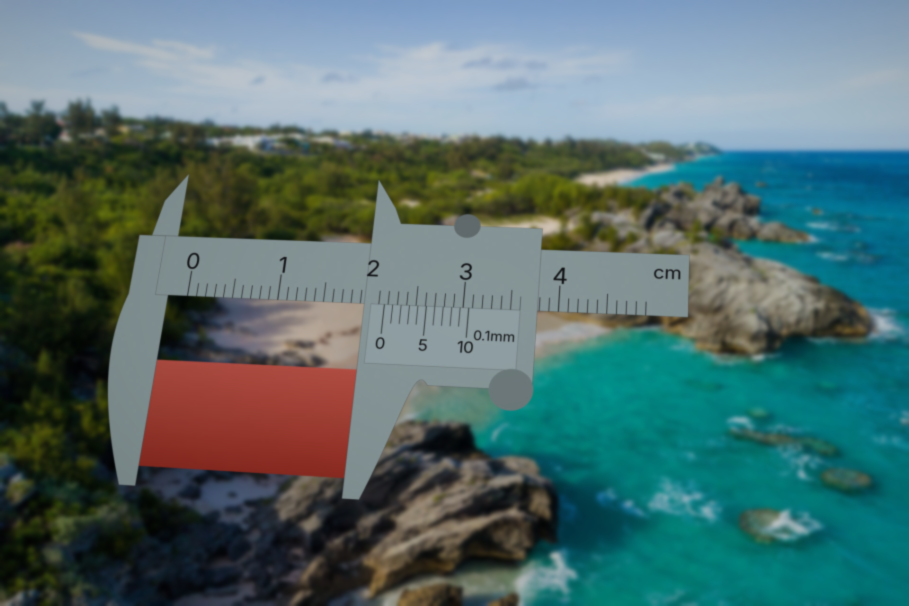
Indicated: {"value": 21.6, "unit": "mm"}
